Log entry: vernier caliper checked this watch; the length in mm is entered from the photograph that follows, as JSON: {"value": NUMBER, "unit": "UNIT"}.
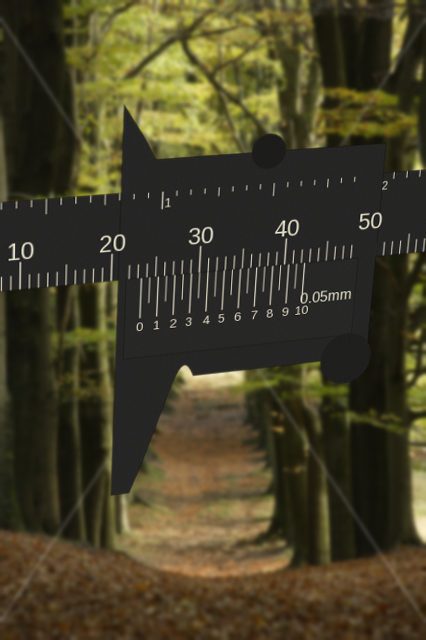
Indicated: {"value": 23.4, "unit": "mm"}
